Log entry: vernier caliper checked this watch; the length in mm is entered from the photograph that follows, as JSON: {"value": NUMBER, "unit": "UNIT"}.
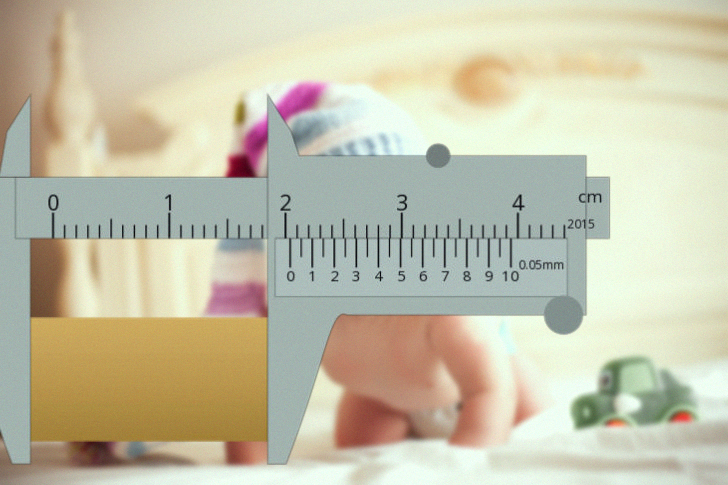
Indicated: {"value": 20.4, "unit": "mm"}
